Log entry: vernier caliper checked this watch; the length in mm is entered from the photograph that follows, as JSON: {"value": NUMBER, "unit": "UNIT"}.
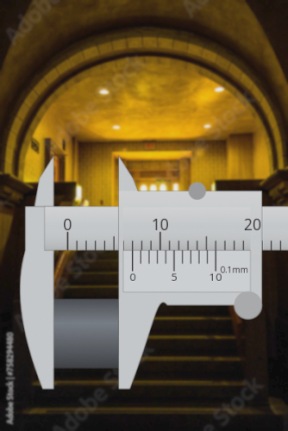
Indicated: {"value": 7.0, "unit": "mm"}
